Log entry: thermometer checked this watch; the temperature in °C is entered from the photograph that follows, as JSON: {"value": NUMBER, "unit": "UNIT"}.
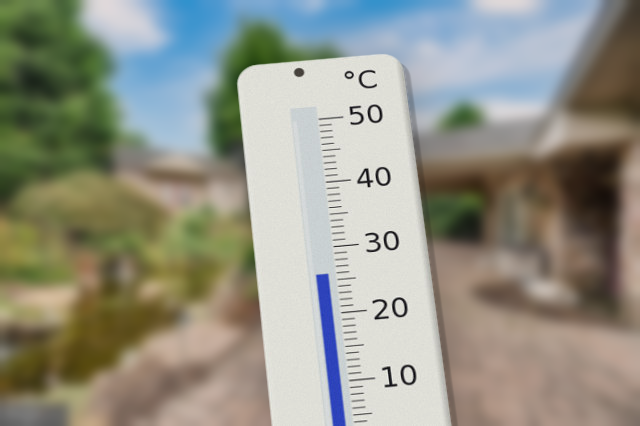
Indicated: {"value": 26, "unit": "°C"}
